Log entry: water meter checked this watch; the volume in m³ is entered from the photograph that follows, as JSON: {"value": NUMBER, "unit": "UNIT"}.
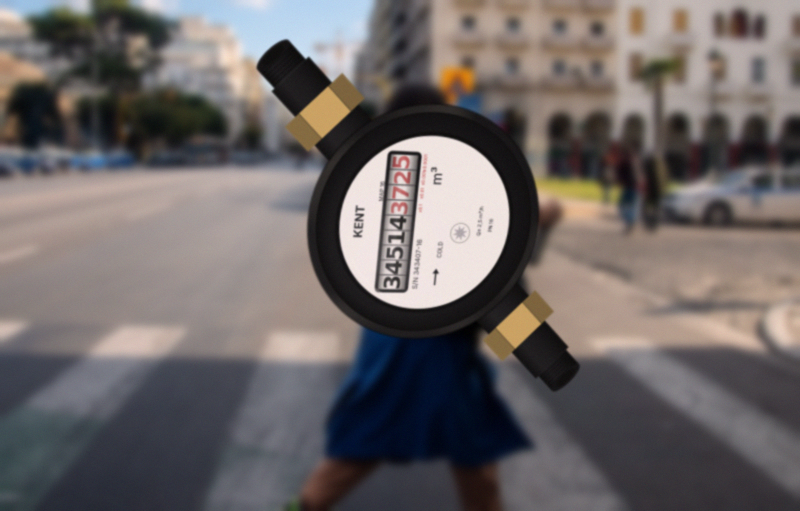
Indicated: {"value": 34514.3725, "unit": "m³"}
